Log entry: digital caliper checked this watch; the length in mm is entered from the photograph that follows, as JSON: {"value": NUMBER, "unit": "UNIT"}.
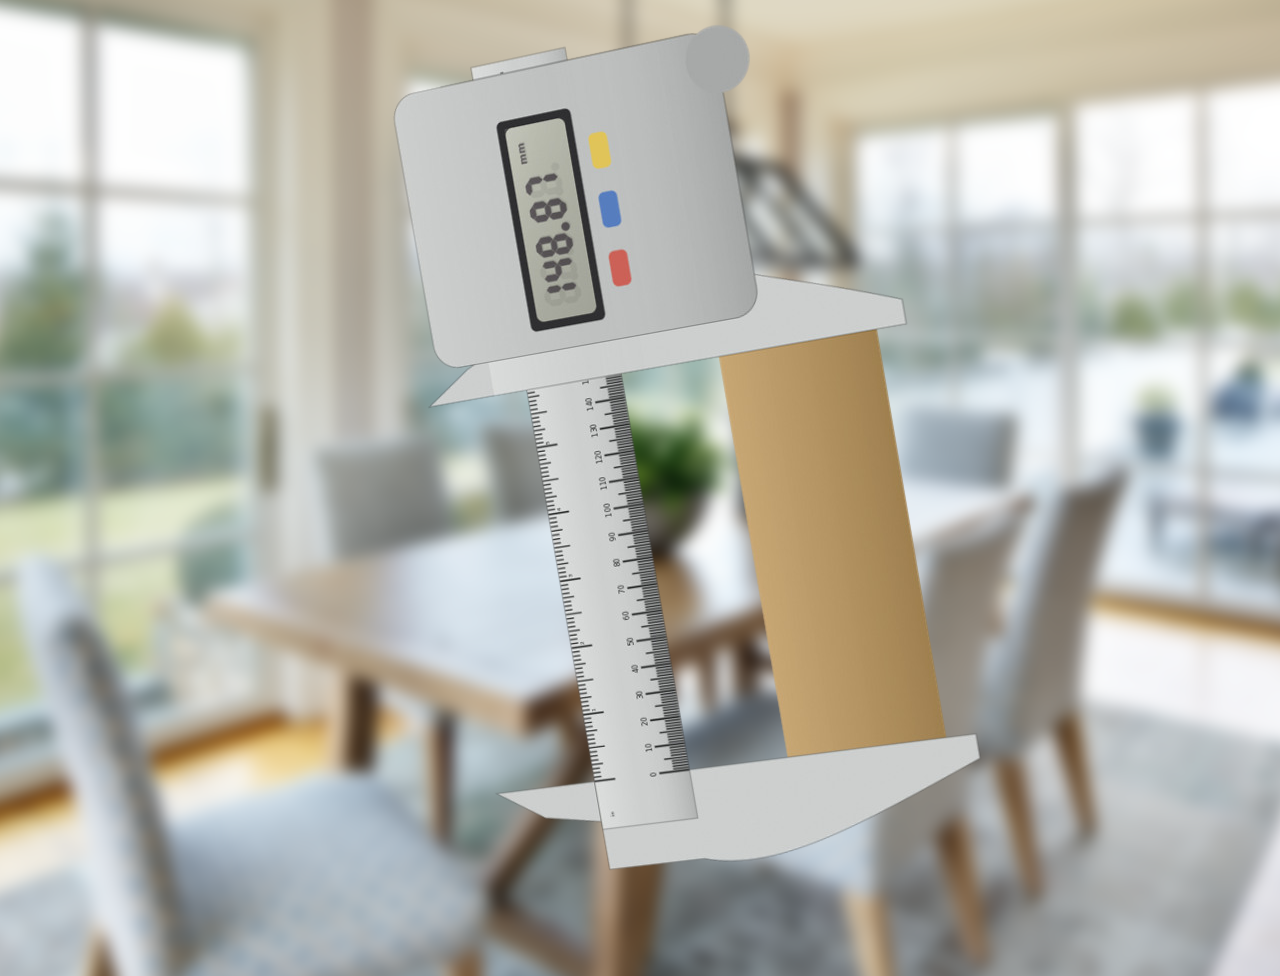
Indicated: {"value": 148.87, "unit": "mm"}
